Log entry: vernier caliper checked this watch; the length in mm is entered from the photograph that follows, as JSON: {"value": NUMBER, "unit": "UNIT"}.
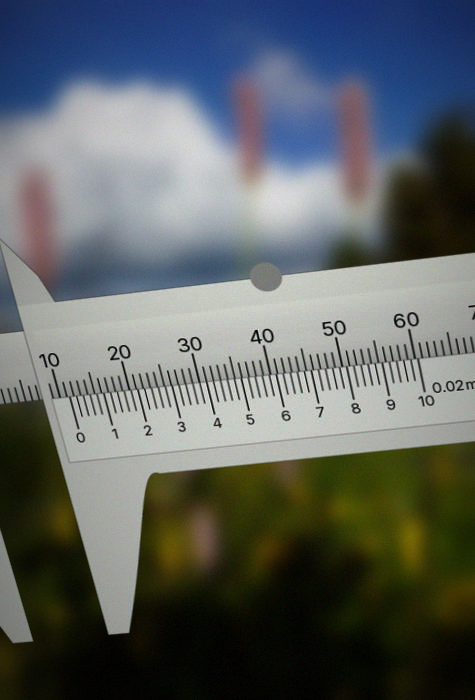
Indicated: {"value": 11.4, "unit": "mm"}
